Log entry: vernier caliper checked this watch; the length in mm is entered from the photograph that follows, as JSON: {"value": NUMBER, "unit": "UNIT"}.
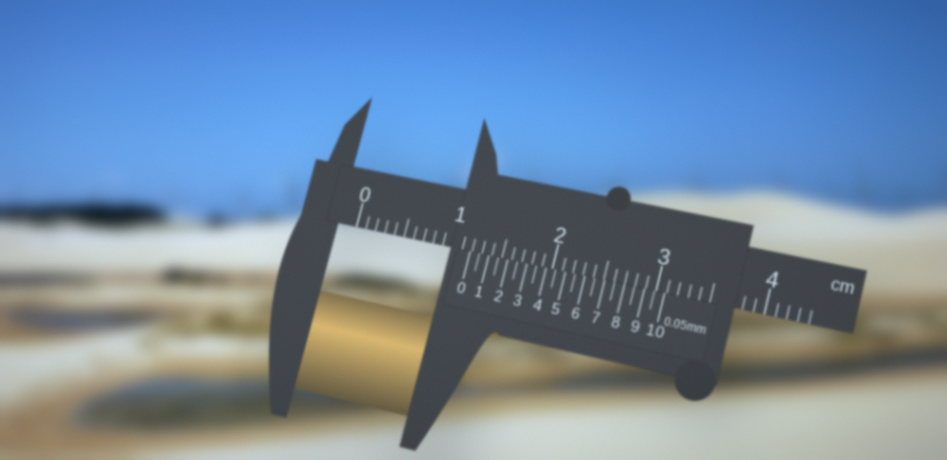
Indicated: {"value": 11.8, "unit": "mm"}
